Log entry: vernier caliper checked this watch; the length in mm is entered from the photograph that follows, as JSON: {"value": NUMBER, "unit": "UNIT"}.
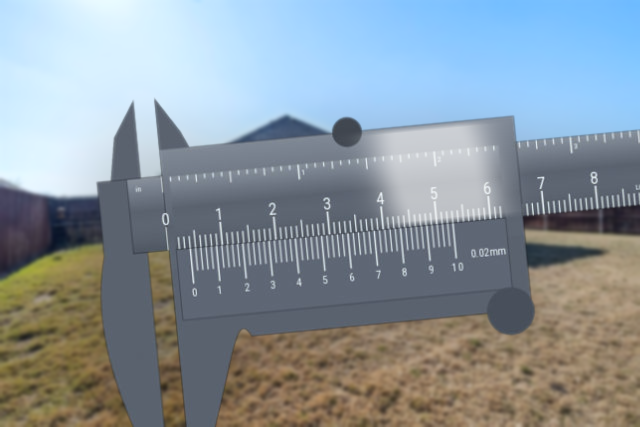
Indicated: {"value": 4.0, "unit": "mm"}
